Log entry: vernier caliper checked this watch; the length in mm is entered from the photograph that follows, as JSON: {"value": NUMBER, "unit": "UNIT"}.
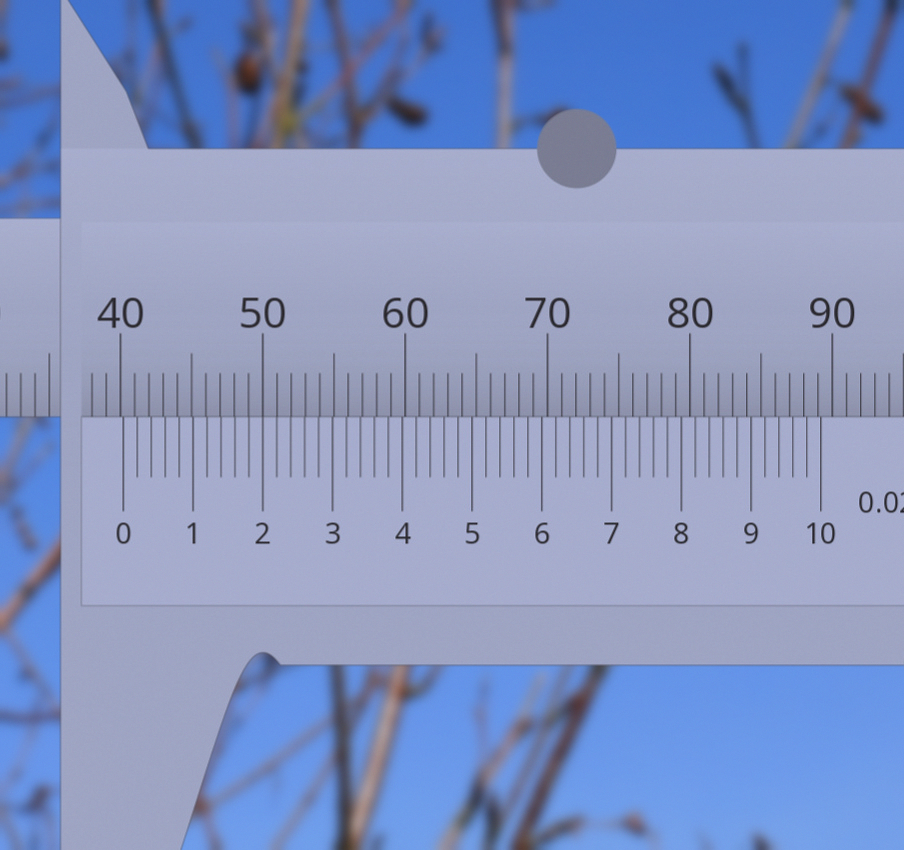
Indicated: {"value": 40.2, "unit": "mm"}
